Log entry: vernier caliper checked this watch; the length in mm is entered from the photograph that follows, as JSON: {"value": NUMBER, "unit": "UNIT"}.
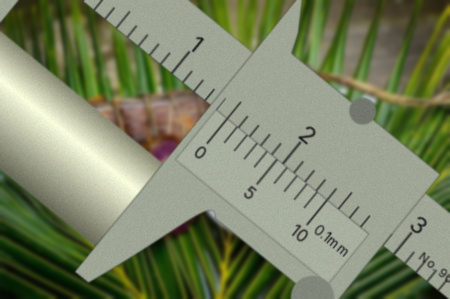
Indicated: {"value": 15.0, "unit": "mm"}
